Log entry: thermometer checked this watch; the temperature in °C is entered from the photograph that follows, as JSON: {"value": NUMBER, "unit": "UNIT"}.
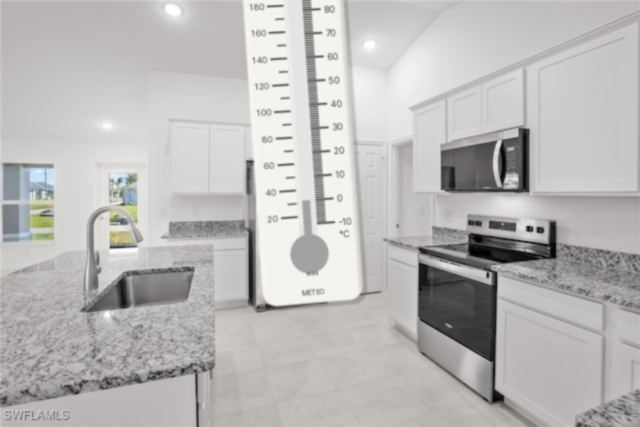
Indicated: {"value": 0, "unit": "°C"}
